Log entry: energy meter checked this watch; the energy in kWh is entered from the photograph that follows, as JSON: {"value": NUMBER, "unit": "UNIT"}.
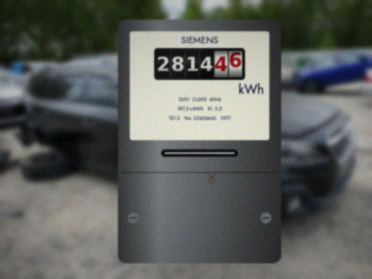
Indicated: {"value": 2814.46, "unit": "kWh"}
